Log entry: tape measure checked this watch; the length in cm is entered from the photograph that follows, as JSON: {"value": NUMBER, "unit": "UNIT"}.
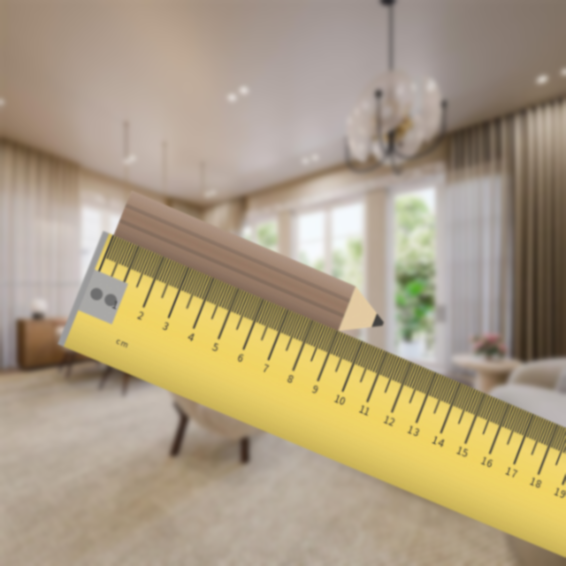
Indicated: {"value": 10.5, "unit": "cm"}
